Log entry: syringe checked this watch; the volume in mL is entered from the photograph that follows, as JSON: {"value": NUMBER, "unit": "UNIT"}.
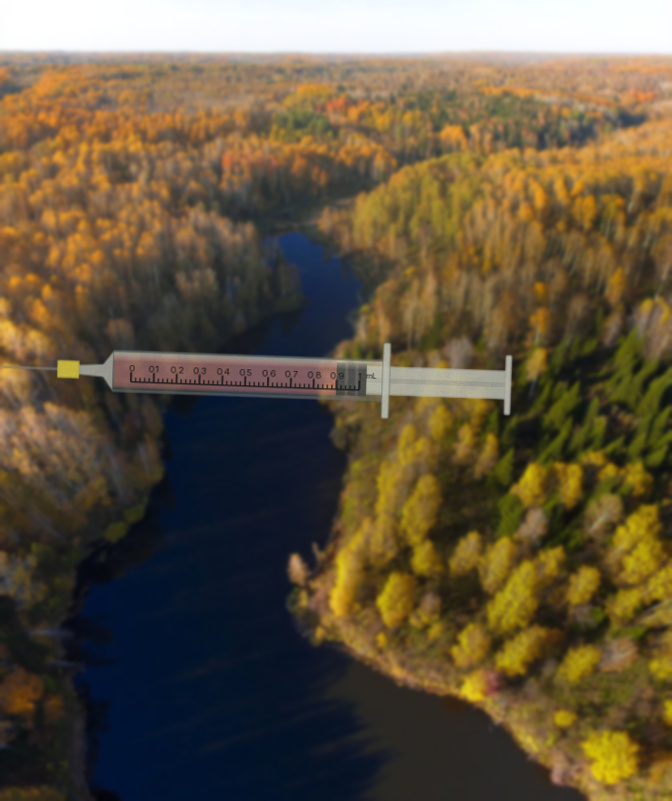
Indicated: {"value": 0.9, "unit": "mL"}
